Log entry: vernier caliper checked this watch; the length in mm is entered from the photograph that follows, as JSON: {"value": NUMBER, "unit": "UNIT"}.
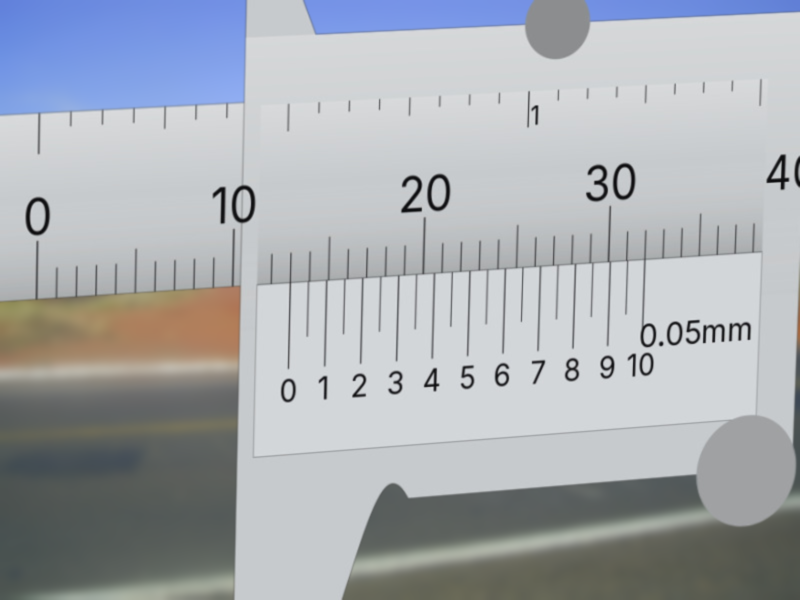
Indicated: {"value": 13.0, "unit": "mm"}
